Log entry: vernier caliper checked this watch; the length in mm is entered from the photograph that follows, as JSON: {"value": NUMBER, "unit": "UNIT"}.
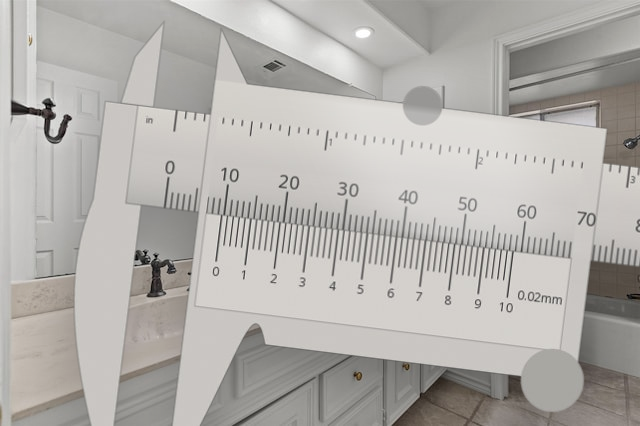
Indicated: {"value": 9.6, "unit": "mm"}
